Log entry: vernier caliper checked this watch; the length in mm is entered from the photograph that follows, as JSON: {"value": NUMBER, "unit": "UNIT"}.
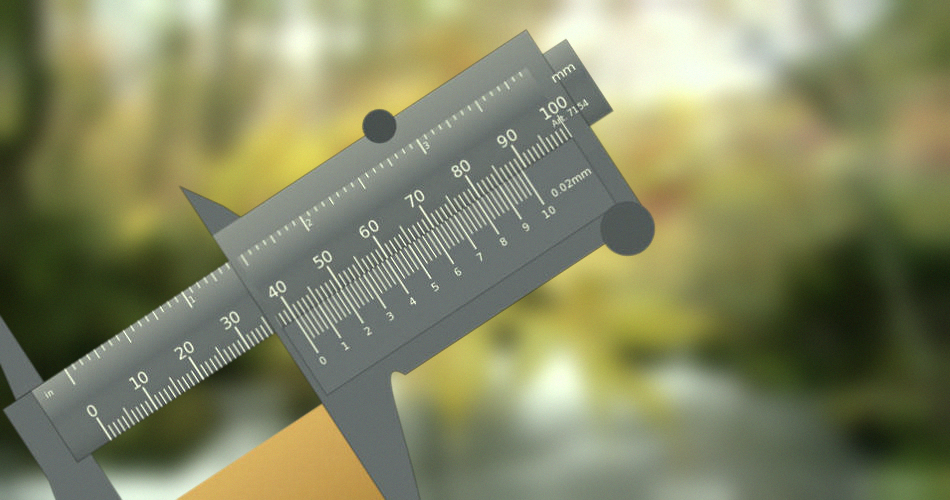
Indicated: {"value": 40.0, "unit": "mm"}
